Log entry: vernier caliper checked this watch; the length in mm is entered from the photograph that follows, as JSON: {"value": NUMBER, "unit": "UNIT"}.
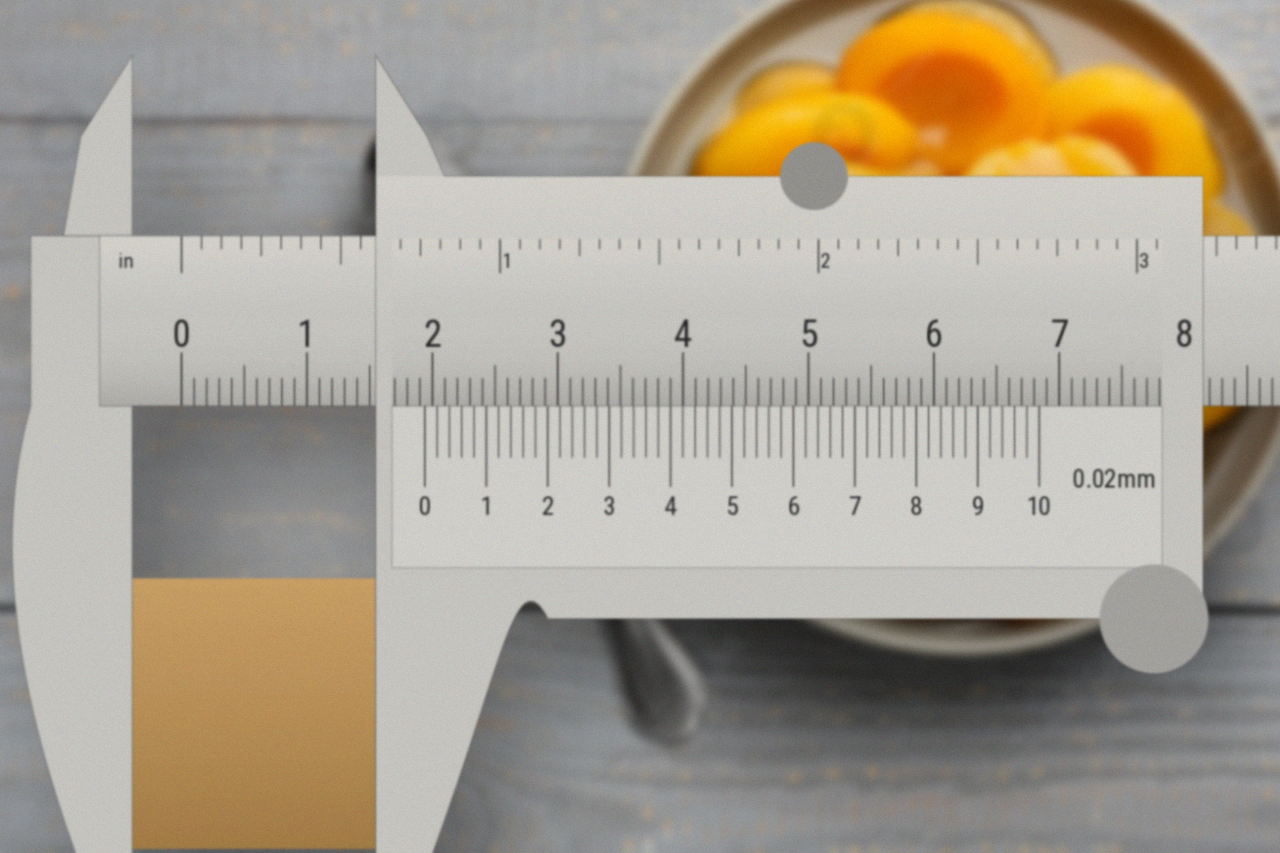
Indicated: {"value": 19.4, "unit": "mm"}
